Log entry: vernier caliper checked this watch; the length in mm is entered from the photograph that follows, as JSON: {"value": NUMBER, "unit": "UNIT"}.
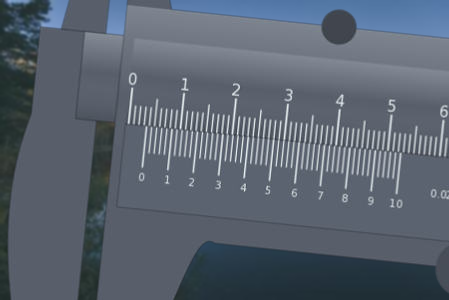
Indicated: {"value": 3.5, "unit": "mm"}
